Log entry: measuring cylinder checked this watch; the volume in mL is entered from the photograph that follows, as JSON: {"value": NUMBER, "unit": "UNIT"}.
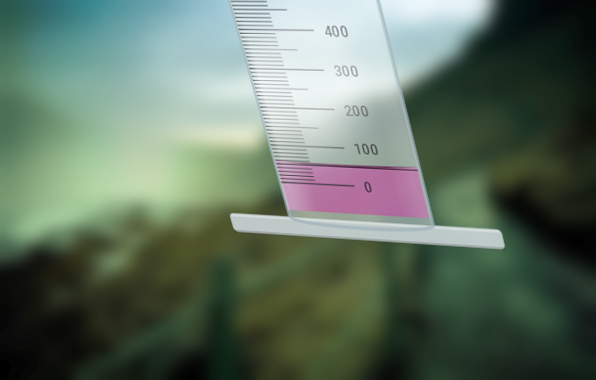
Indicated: {"value": 50, "unit": "mL"}
